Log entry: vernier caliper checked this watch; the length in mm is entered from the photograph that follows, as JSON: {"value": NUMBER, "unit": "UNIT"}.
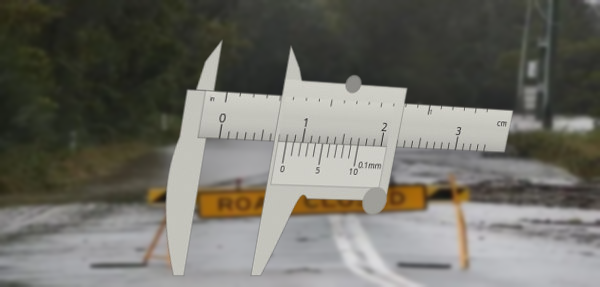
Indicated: {"value": 8.0, "unit": "mm"}
